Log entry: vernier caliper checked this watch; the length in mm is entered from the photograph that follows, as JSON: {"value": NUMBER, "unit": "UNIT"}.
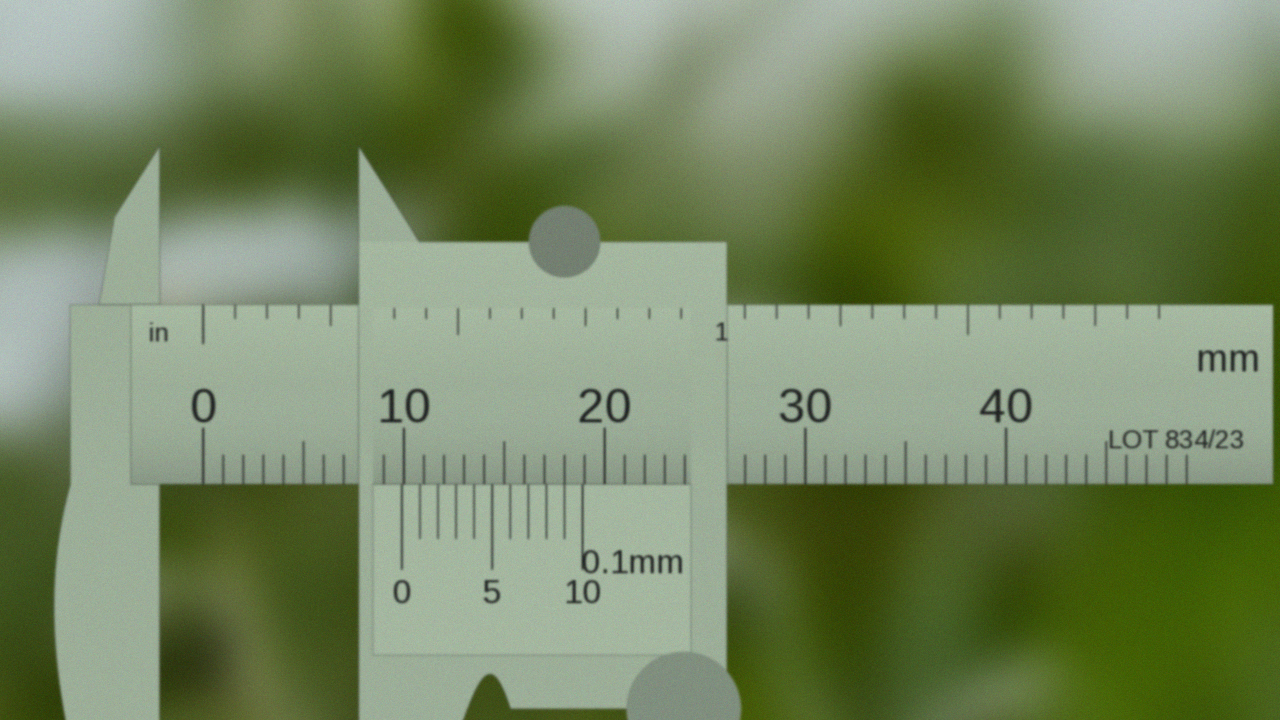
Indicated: {"value": 9.9, "unit": "mm"}
